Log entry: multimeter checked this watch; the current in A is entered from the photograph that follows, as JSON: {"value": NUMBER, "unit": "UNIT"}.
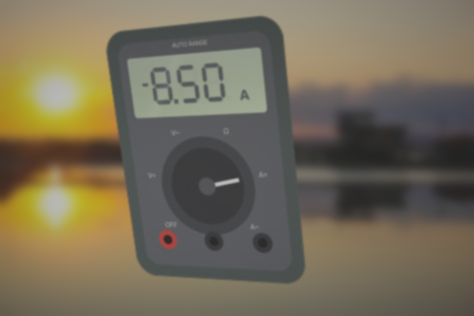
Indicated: {"value": -8.50, "unit": "A"}
